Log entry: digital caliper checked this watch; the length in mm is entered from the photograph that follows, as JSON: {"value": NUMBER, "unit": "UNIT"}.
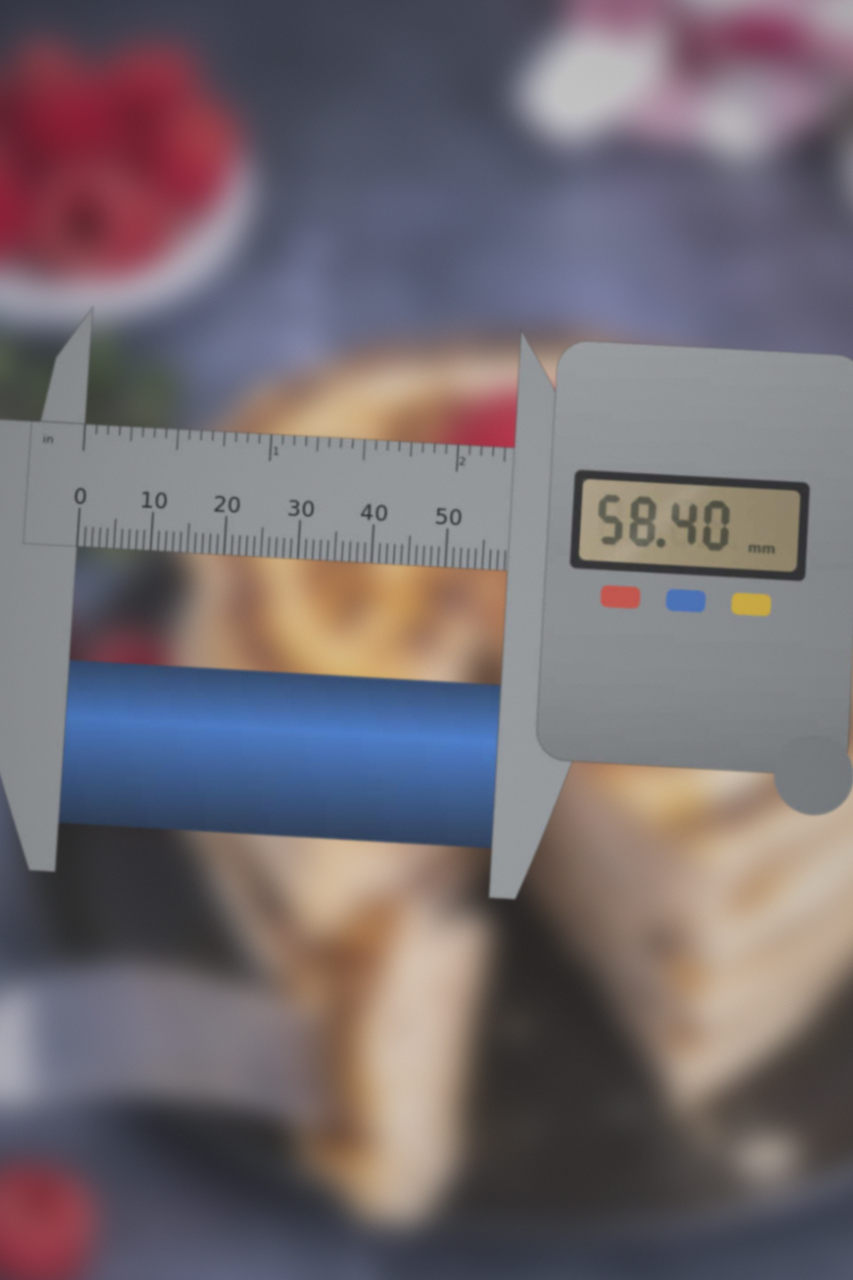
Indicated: {"value": 58.40, "unit": "mm"}
